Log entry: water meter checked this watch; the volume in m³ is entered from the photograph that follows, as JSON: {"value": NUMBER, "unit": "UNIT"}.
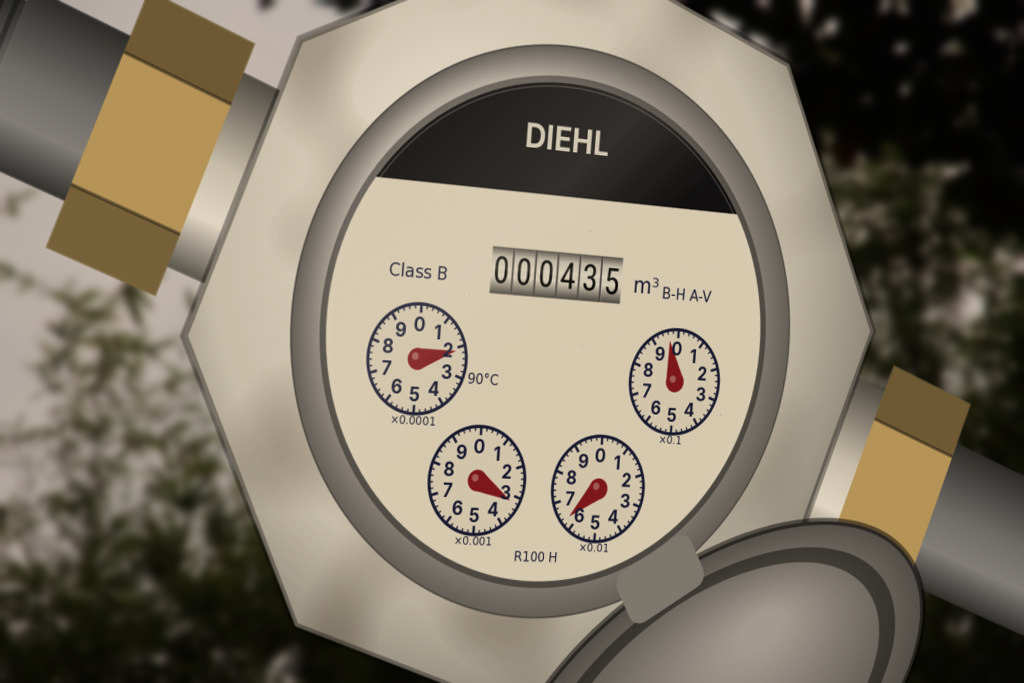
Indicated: {"value": 434.9632, "unit": "m³"}
